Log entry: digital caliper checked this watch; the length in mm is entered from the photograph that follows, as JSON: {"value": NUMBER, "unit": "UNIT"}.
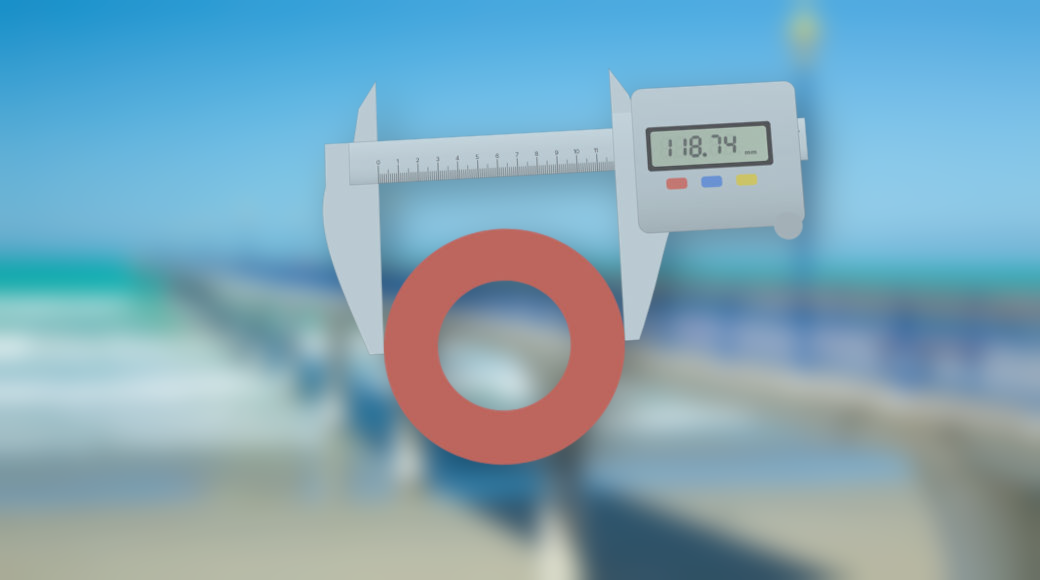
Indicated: {"value": 118.74, "unit": "mm"}
